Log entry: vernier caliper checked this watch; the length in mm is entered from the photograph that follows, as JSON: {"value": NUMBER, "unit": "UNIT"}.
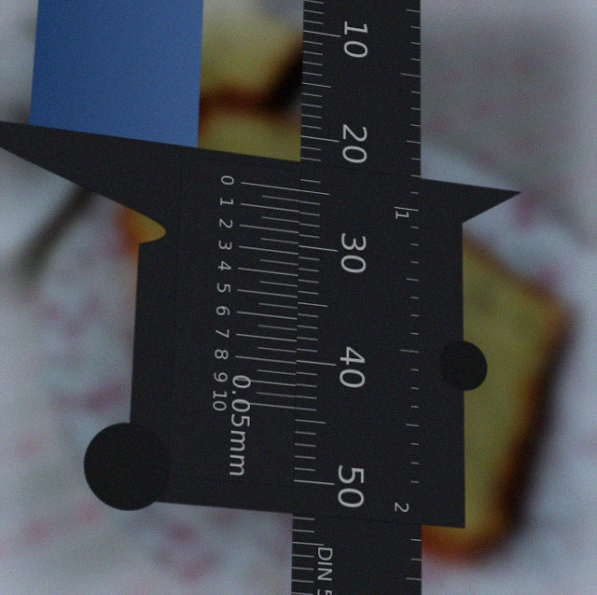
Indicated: {"value": 25.0, "unit": "mm"}
